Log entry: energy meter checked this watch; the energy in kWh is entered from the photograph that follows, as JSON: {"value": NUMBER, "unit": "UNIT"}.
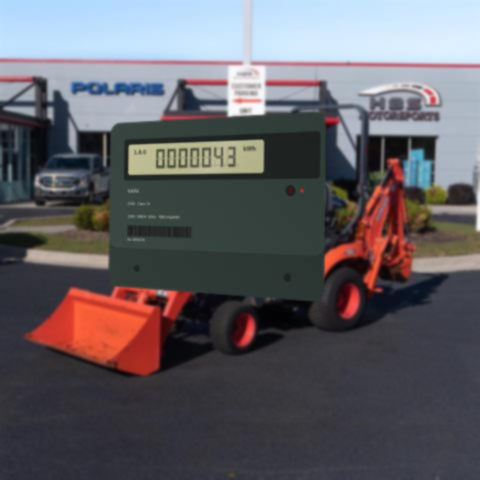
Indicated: {"value": 43, "unit": "kWh"}
